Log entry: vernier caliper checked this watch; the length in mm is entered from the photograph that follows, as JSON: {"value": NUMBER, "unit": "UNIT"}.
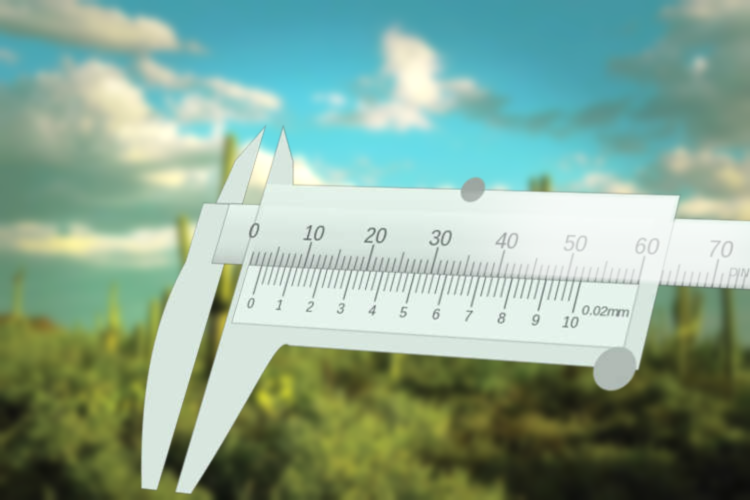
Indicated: {"value": 3.0, "unit": "mm"}
